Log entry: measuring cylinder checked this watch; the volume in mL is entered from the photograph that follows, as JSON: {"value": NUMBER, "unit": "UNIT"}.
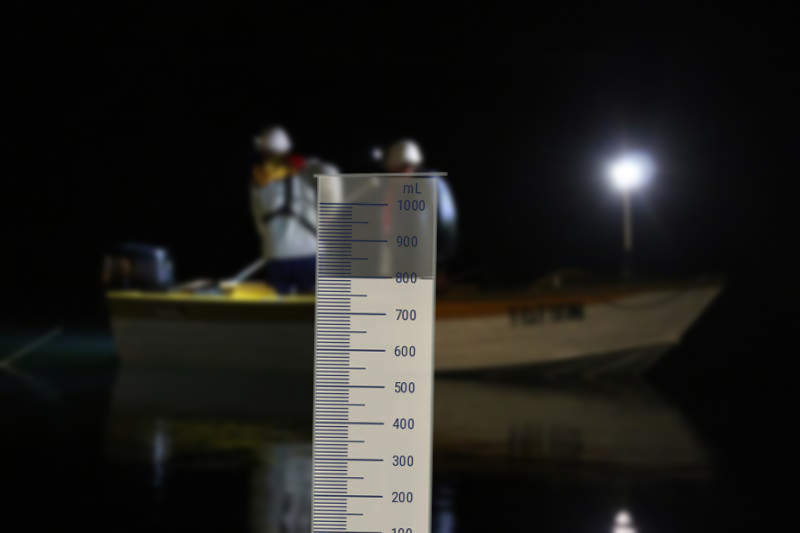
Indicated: {"value": 800, "unit": "mL"}
